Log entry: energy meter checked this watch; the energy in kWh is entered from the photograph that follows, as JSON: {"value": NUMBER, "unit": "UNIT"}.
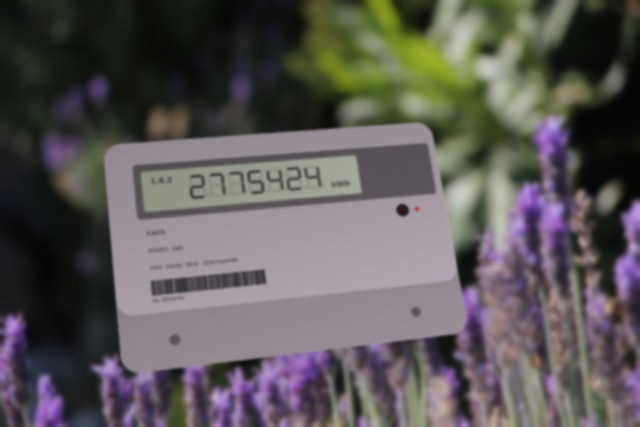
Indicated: {"value": 2775424, "unit": "kWh"}
